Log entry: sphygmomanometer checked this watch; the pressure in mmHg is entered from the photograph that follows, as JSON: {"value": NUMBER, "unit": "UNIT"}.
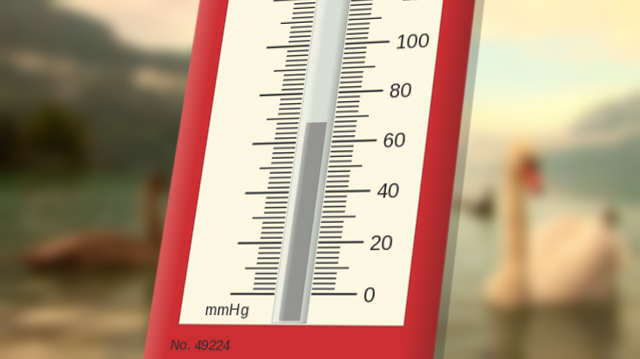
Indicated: {"value": 68, "unit": "mmHg"}
